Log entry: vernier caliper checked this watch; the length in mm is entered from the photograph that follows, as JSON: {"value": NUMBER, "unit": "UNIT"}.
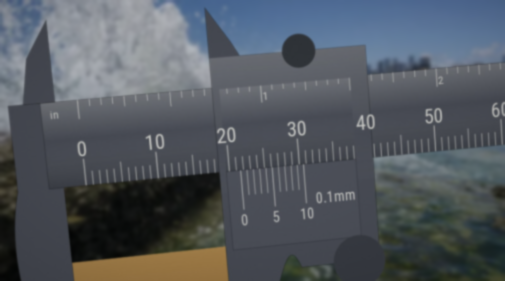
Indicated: {"value": 21.6, "unit": "mm"}
